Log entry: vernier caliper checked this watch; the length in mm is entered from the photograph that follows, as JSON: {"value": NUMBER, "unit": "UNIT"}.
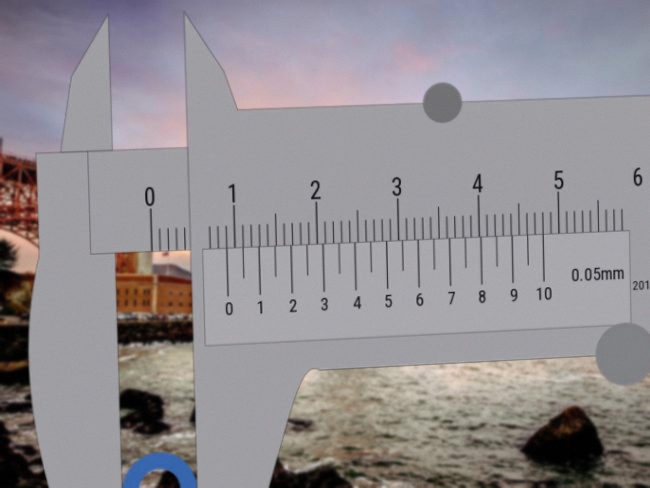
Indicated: {"value": 9.0, "unit": "mm"}
